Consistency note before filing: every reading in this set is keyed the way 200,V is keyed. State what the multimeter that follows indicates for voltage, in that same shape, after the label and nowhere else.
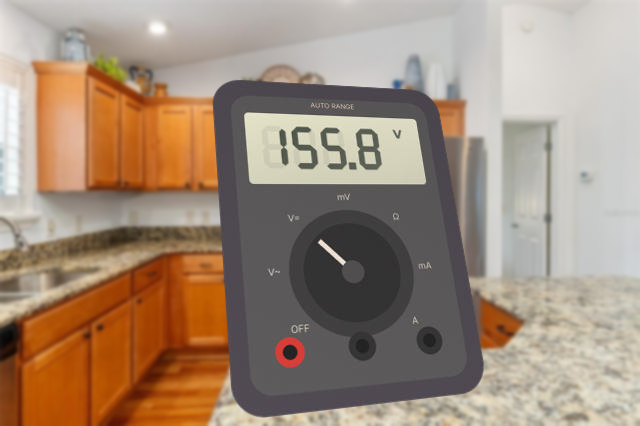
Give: 155.8,V
